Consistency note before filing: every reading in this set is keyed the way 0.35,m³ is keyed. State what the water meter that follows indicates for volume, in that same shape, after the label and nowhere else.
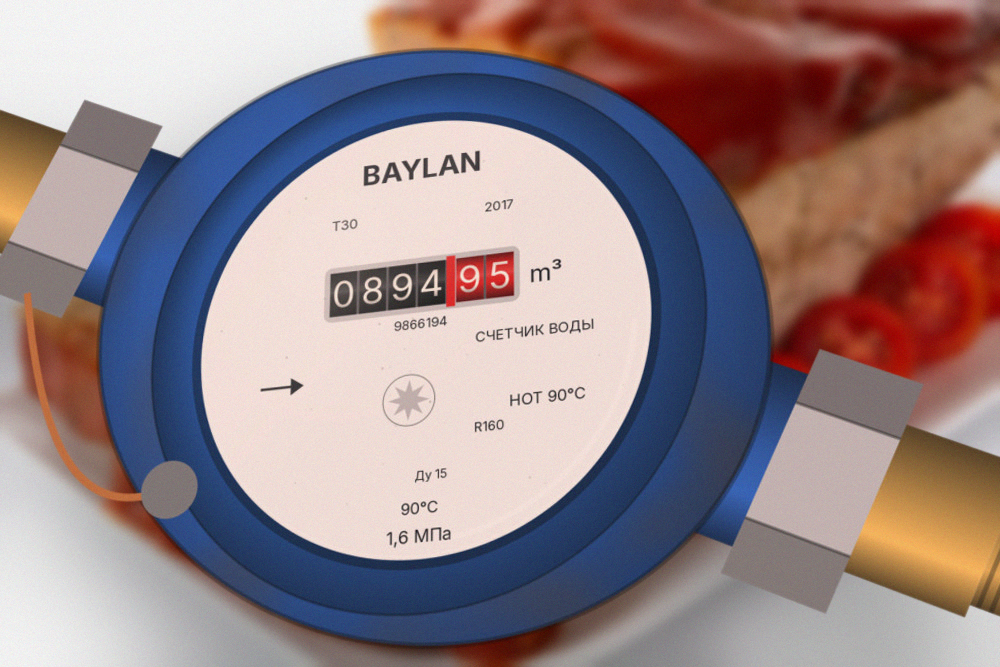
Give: 894.95,m³
